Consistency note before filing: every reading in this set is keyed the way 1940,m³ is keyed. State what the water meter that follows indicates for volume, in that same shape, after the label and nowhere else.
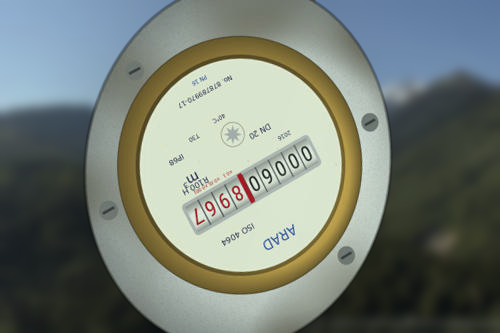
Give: 60.8967,m³
